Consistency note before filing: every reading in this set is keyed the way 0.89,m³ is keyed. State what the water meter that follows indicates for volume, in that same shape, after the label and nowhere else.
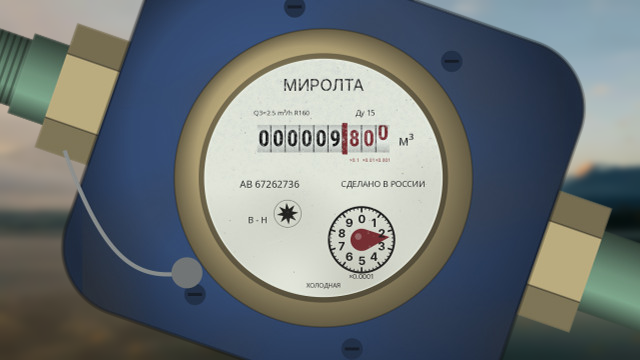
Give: 9.8002,m³
